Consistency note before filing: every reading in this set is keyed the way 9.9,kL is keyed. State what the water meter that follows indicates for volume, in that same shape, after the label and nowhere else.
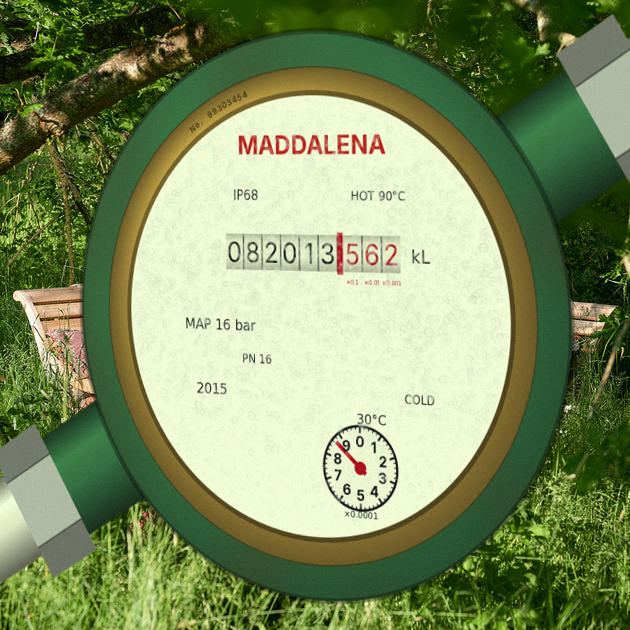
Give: 82013.5628,kL
